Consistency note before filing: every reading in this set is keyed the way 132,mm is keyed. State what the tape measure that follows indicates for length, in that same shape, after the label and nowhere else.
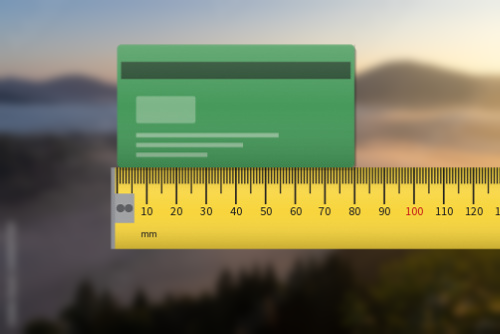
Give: 80,mm
